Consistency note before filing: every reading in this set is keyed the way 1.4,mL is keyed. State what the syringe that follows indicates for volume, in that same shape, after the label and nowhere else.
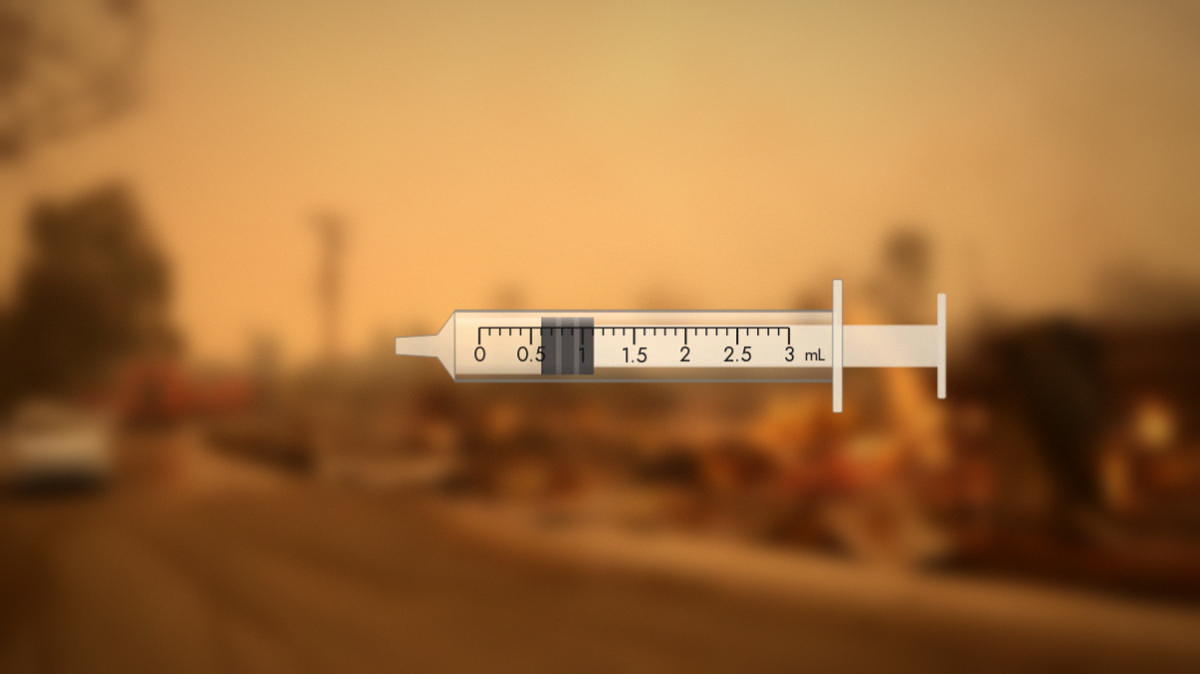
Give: 0.6,mL
